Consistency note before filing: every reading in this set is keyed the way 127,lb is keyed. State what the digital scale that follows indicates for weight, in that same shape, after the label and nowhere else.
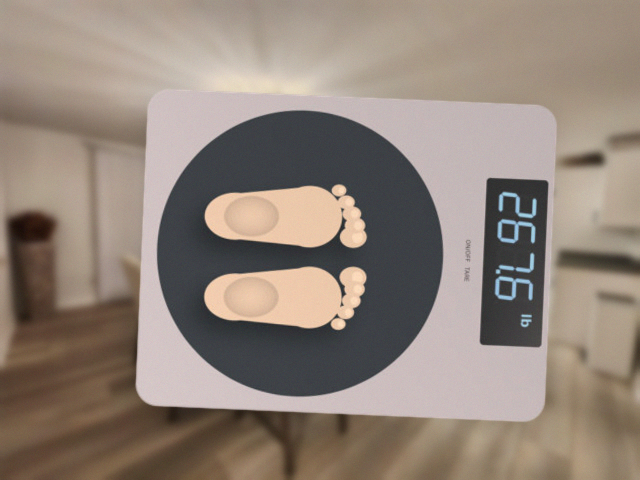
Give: 267.6,lb
